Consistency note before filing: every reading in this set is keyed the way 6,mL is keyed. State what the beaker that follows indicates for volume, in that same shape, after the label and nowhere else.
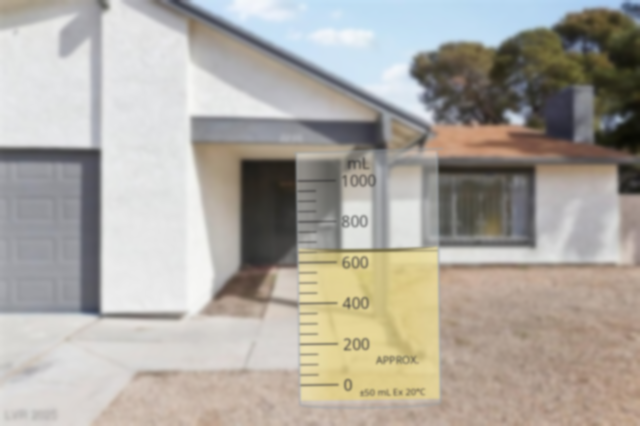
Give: 650,mL
